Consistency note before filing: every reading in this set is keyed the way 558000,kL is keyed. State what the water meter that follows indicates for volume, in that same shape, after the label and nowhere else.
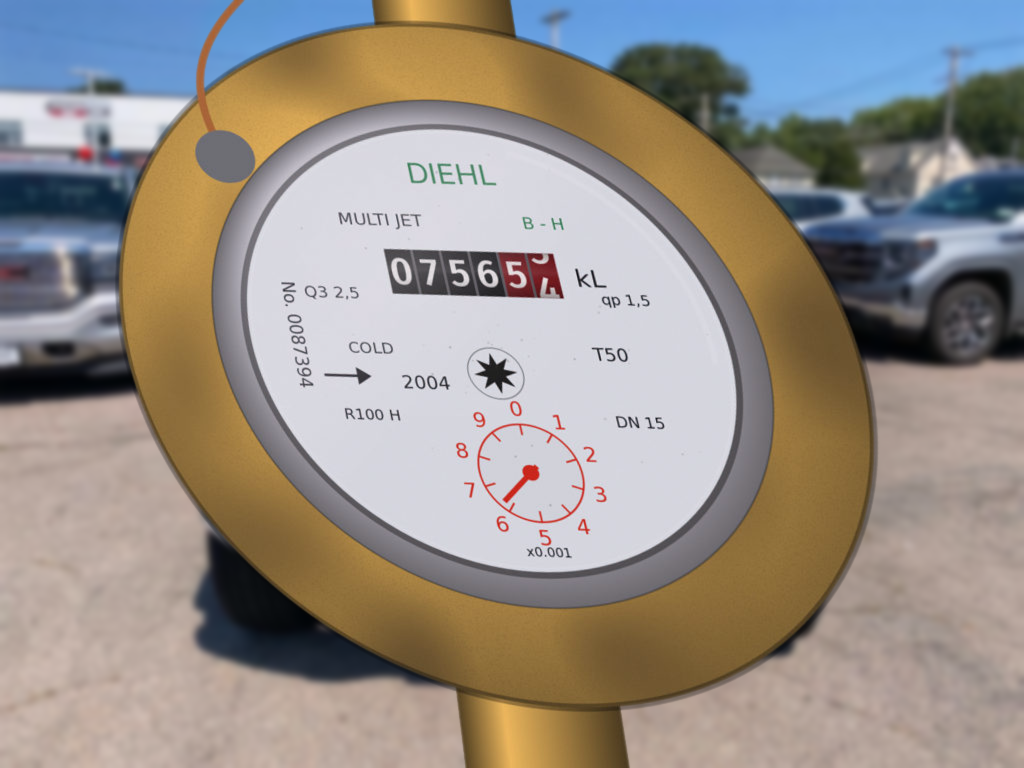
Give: 756.536,kL
